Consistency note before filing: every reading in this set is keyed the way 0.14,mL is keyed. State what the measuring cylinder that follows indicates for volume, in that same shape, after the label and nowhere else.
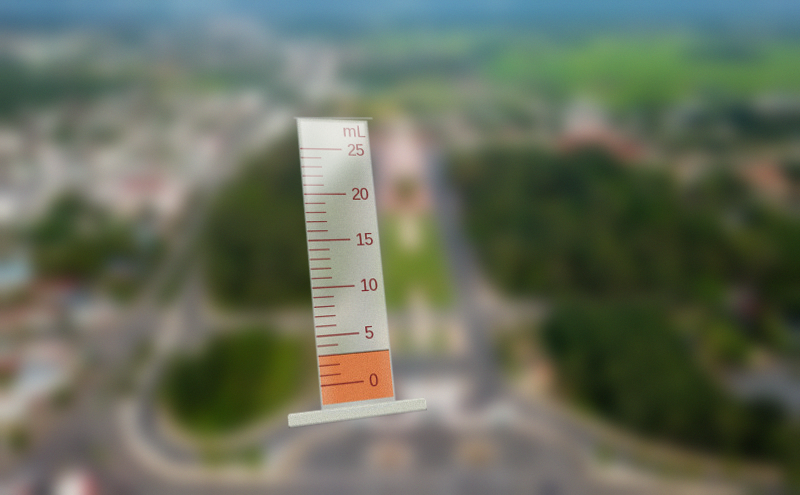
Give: 3,mL
